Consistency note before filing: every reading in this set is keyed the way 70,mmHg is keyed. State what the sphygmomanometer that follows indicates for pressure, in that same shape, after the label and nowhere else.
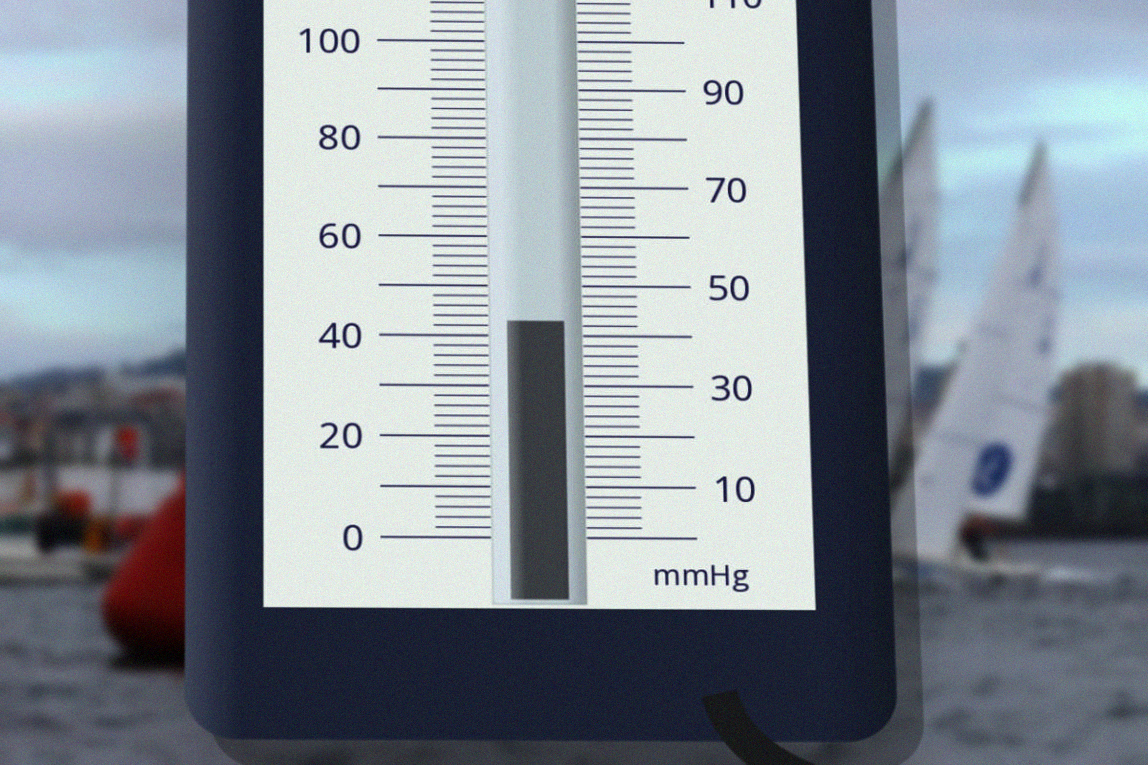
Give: 43,mmHg
